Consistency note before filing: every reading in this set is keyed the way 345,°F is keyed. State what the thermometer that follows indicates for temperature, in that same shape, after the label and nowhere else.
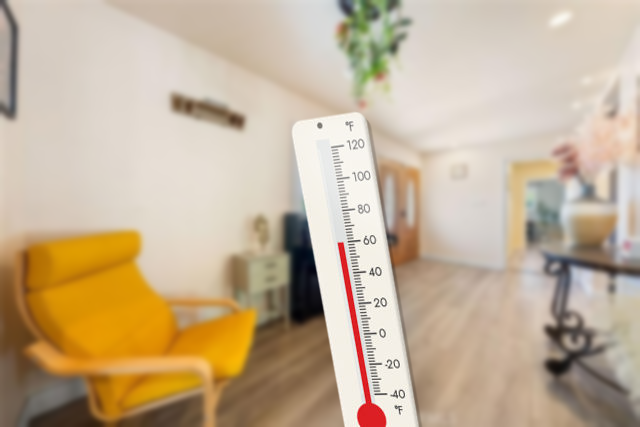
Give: 60,°F
